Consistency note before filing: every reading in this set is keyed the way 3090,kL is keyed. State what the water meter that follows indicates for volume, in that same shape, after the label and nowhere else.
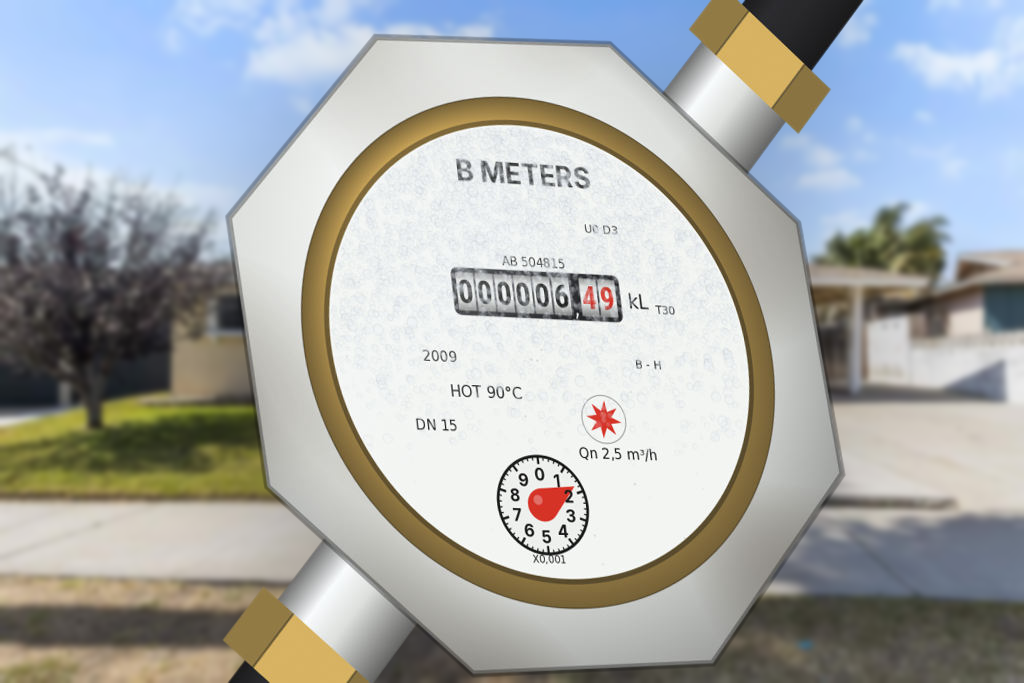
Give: 6.491,kL
